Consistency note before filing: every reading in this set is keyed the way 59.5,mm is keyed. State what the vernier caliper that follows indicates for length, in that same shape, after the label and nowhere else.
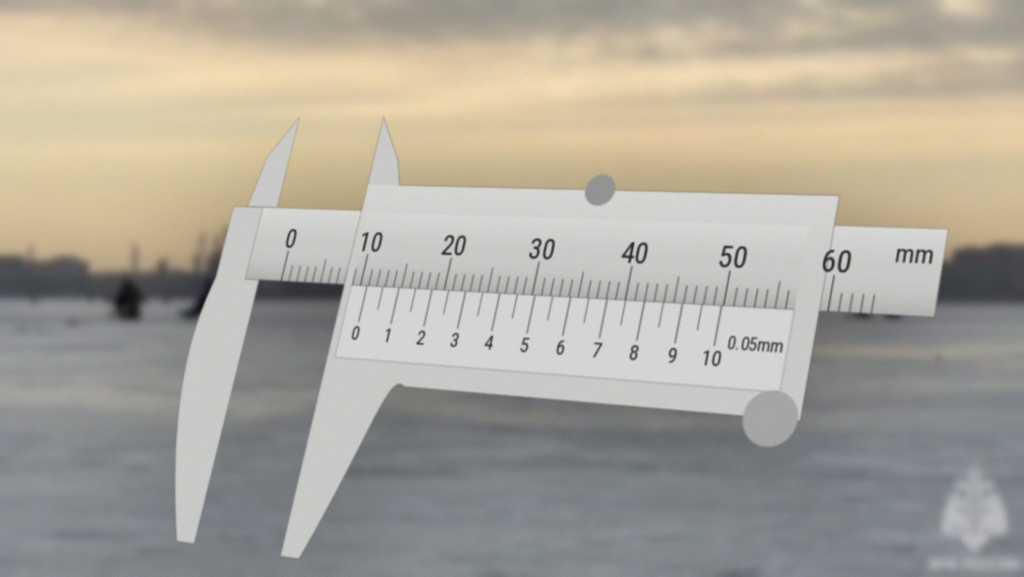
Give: 10.8,mm
